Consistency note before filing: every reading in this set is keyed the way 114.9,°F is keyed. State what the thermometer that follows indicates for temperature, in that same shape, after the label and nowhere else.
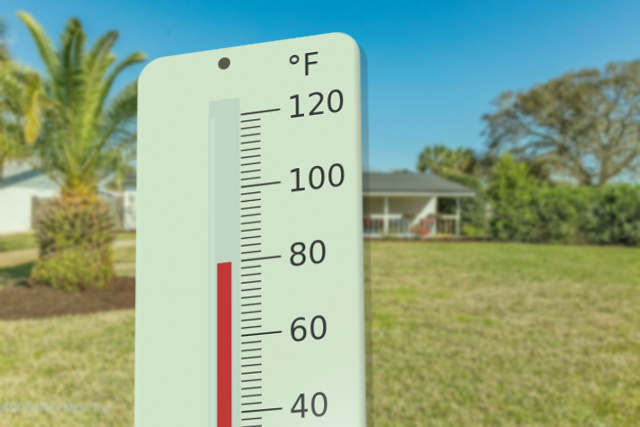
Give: 80,°F
